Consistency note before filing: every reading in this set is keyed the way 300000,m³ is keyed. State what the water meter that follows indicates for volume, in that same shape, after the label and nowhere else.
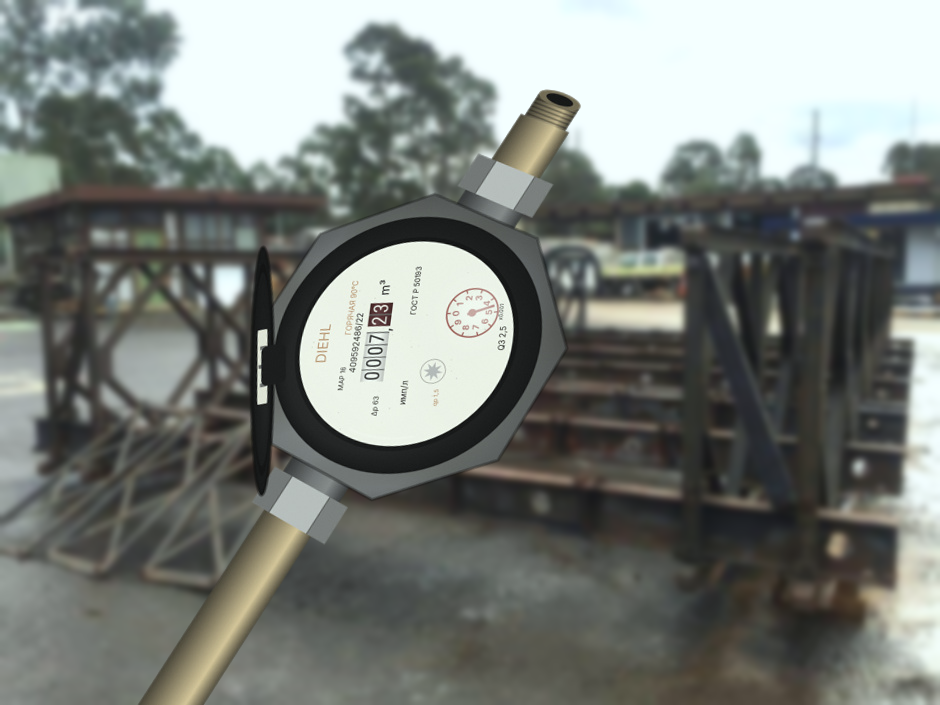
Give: 7.234,m³
